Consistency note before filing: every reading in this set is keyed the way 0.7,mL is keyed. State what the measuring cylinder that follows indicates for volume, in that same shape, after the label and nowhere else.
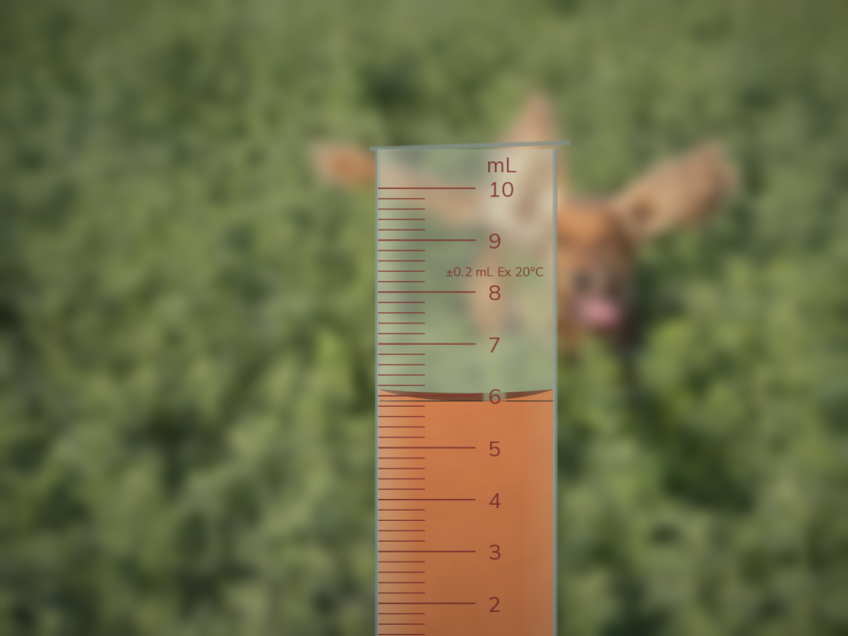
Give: 5.9,mL
